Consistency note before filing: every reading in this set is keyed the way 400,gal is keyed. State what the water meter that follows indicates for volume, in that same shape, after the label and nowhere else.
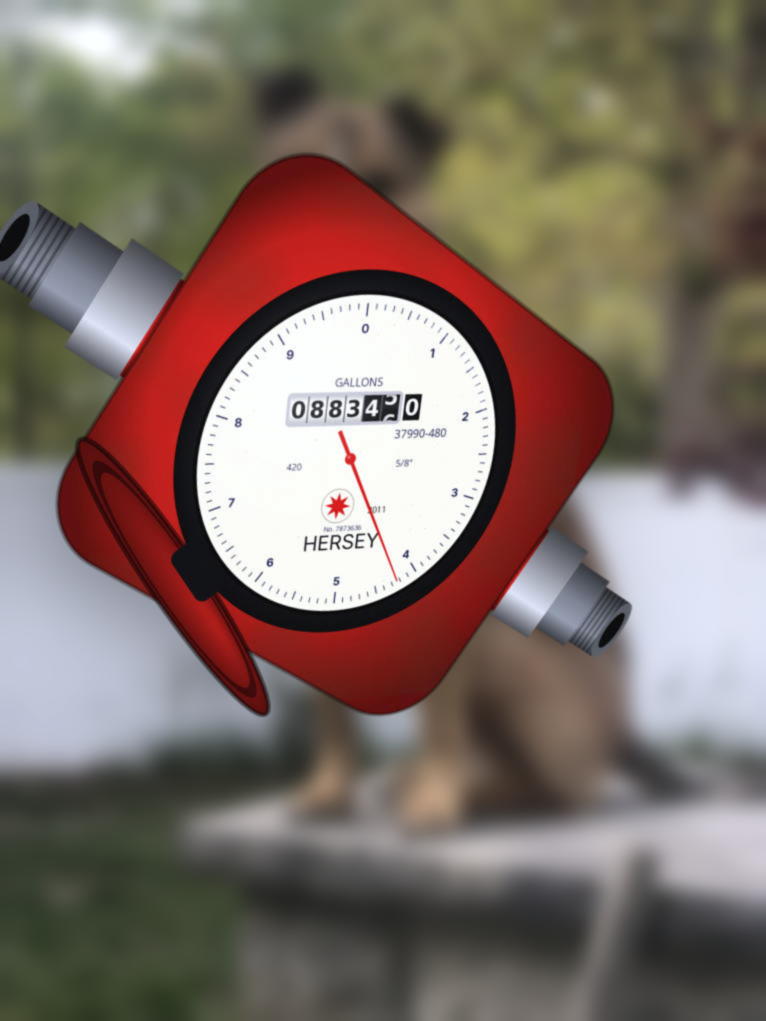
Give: 883454.2,gal
